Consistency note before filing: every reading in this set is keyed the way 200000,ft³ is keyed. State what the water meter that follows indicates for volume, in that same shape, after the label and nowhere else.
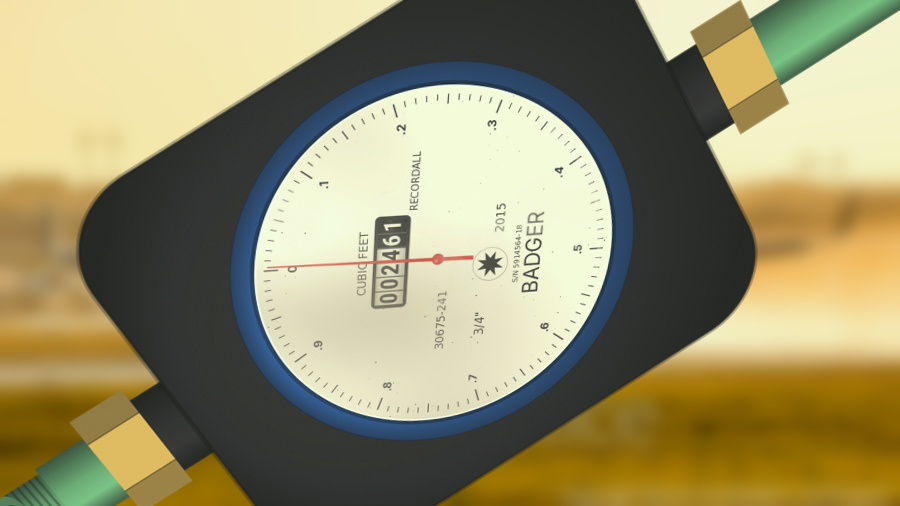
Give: 2461.00,ft³
